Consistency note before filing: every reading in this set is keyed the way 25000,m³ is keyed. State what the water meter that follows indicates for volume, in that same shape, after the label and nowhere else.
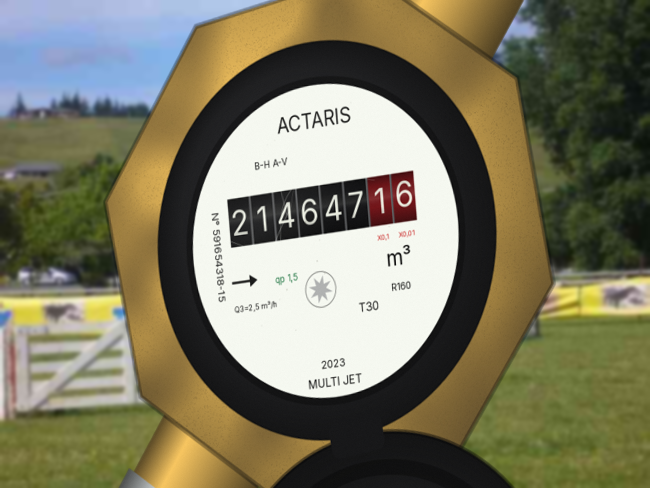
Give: 214647.16,m³
